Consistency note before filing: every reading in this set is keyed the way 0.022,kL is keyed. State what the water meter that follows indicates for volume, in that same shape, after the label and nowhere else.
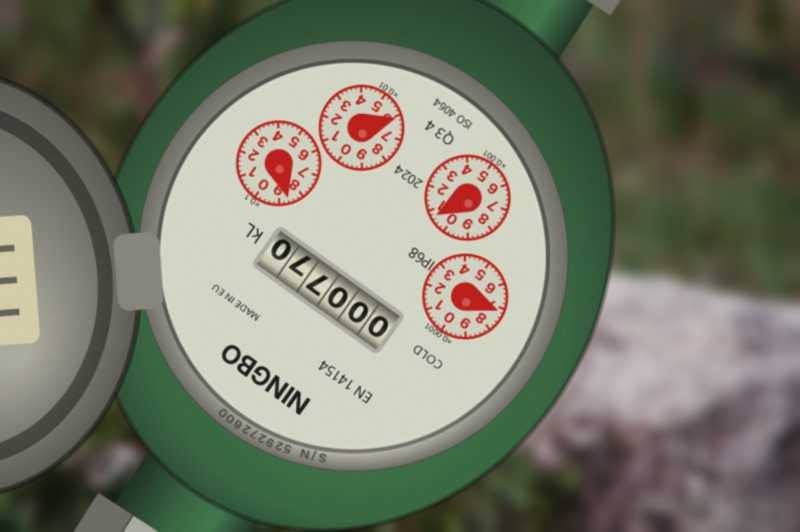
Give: 769.8607,kL
